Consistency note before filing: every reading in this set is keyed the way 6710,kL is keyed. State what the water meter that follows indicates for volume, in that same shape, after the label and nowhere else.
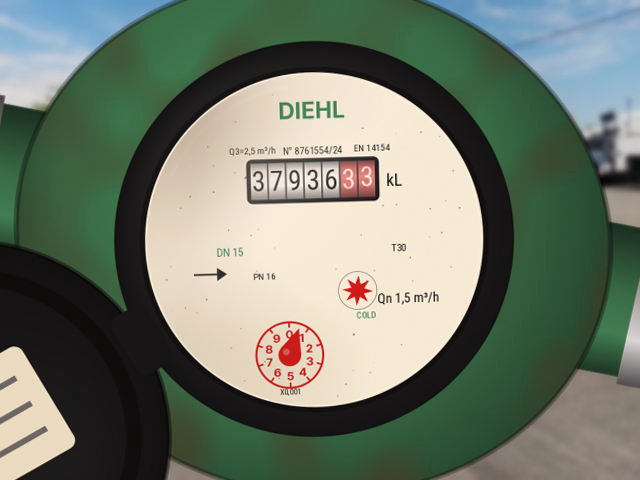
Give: 37936.330,kL
